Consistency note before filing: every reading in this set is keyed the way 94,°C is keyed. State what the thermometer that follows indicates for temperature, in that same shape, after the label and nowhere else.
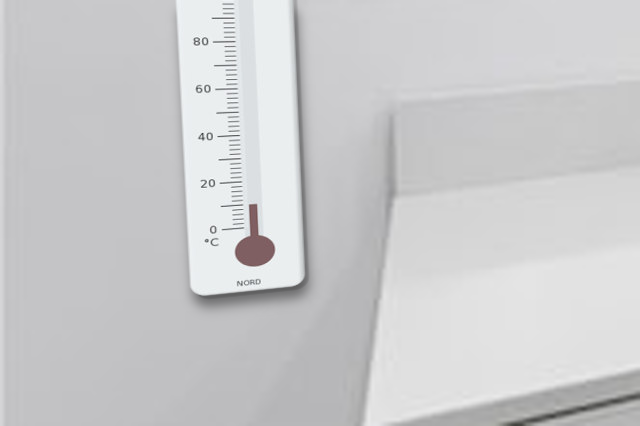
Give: 10,°C
